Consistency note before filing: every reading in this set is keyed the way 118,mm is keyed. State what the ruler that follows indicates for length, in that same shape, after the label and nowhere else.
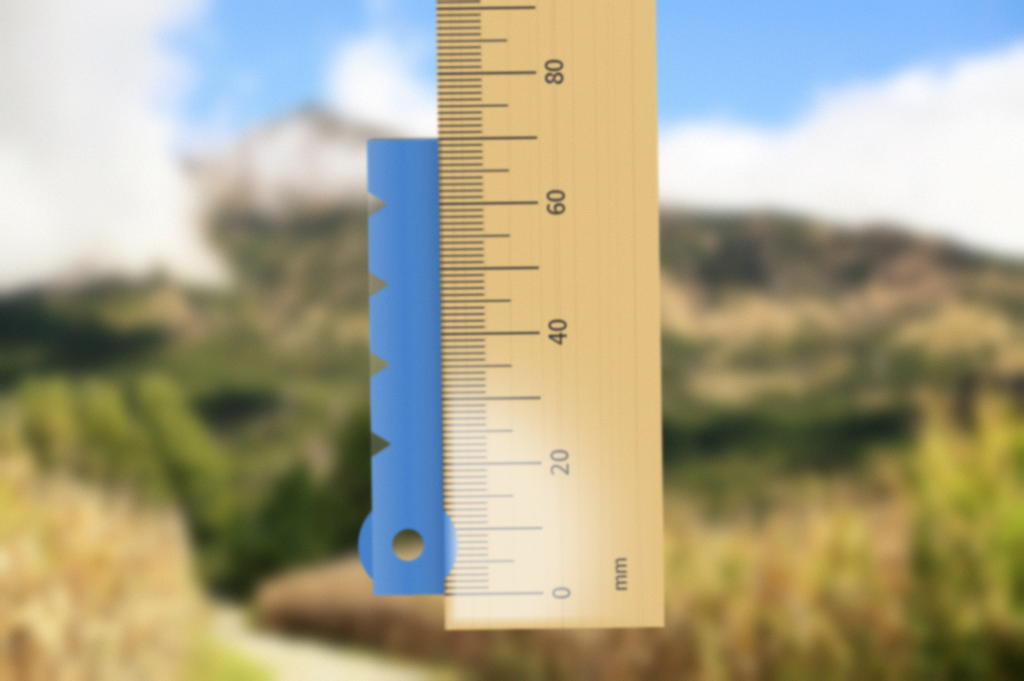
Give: 70,mm
